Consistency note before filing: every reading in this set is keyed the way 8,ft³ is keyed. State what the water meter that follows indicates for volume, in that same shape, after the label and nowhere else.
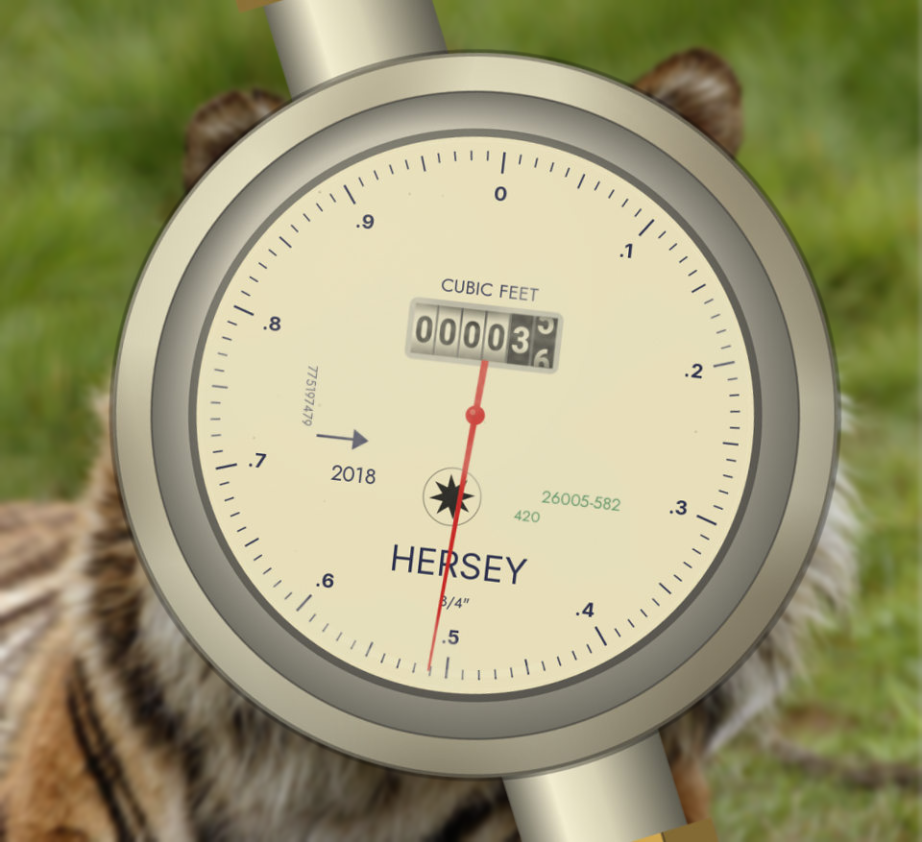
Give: 35.51,ft³
